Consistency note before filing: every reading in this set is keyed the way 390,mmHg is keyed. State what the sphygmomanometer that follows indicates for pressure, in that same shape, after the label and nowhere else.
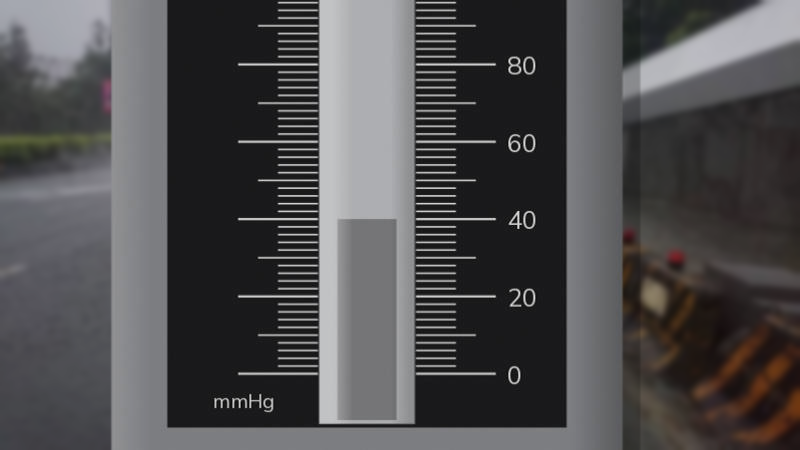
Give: 40,mmHg
